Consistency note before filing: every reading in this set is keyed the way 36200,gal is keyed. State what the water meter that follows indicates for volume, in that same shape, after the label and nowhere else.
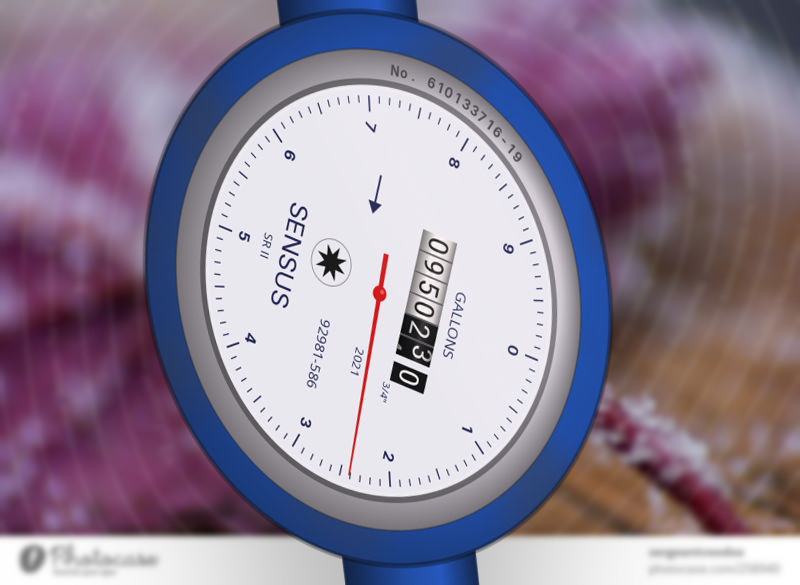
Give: 950232.4,gal
